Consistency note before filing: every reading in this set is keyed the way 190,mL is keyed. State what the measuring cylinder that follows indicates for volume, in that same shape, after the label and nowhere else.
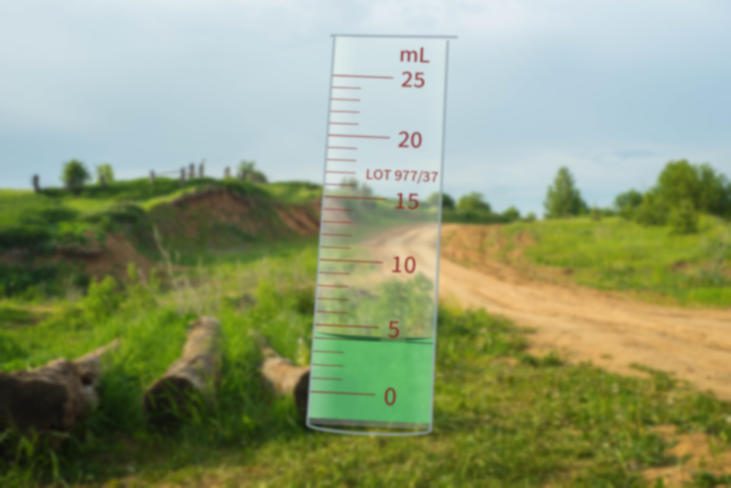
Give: 4,mL
